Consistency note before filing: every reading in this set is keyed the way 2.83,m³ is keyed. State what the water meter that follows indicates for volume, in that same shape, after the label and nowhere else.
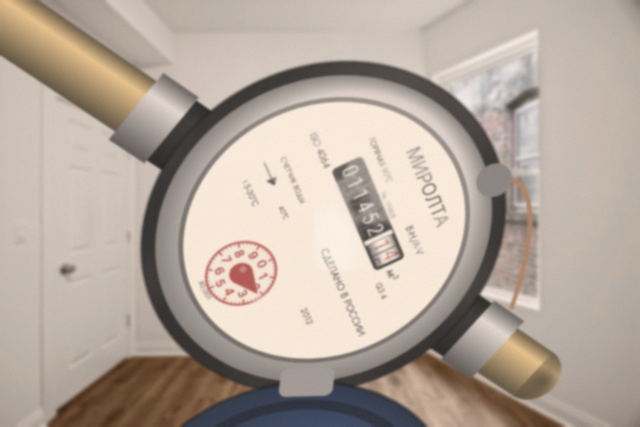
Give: 11452.142,m³
